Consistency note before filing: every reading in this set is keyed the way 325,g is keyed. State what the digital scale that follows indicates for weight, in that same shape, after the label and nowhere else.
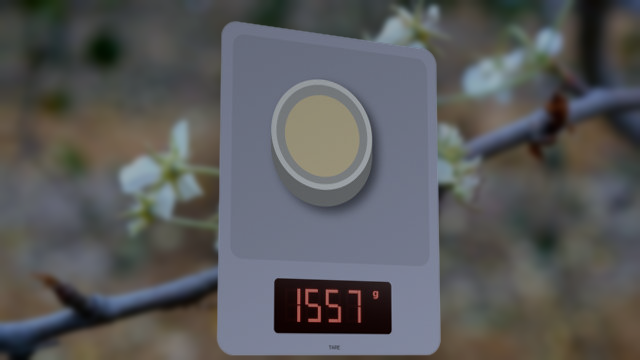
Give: 1557,g
